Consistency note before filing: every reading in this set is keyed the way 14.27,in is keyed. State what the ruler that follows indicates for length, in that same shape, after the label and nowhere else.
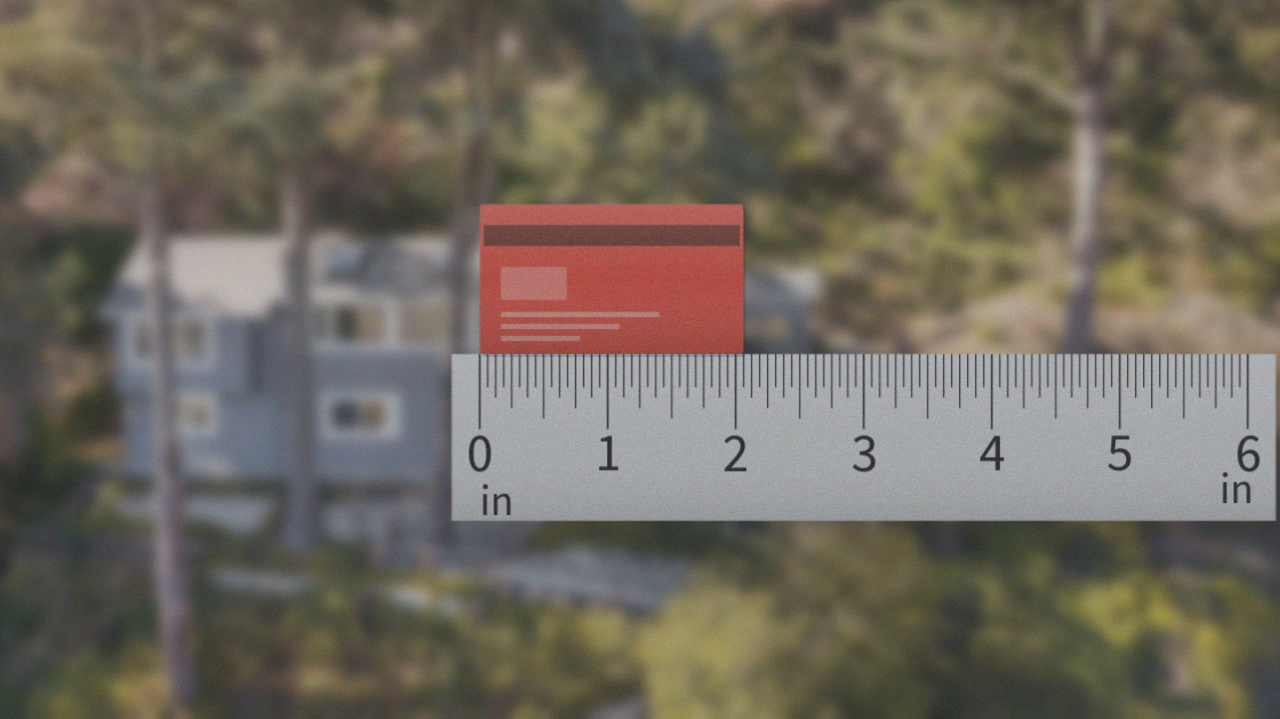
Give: 2.0625,in
